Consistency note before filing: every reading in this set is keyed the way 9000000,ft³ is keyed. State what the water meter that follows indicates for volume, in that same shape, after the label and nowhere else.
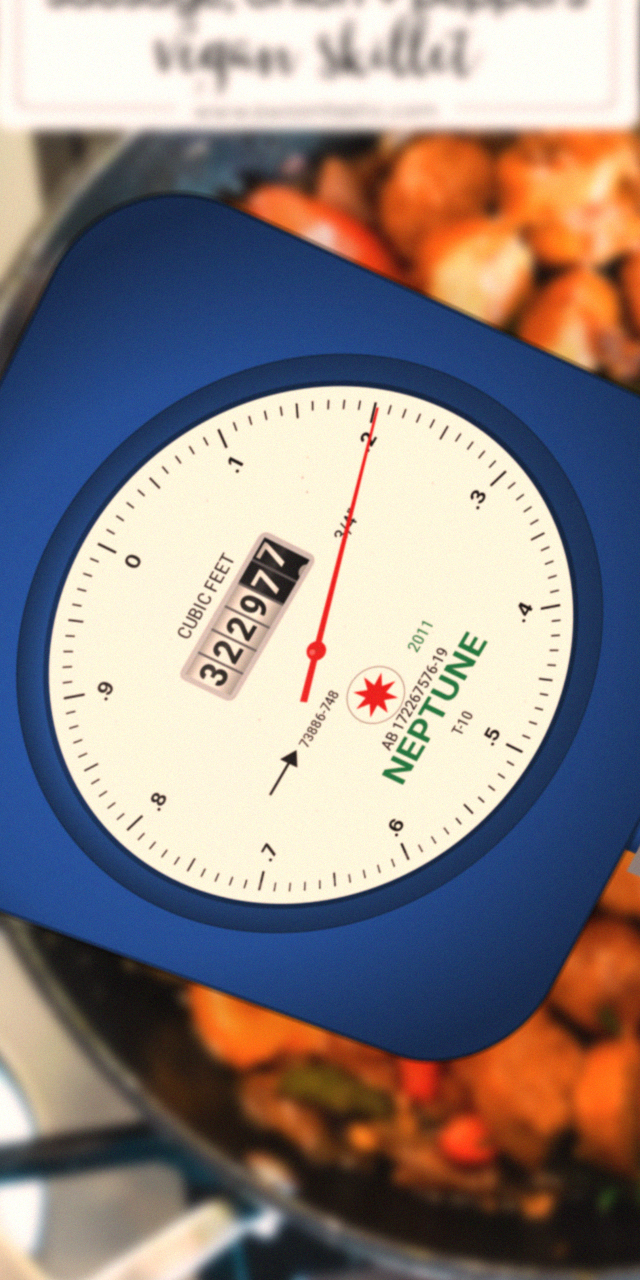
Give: 322977.20,ft³
